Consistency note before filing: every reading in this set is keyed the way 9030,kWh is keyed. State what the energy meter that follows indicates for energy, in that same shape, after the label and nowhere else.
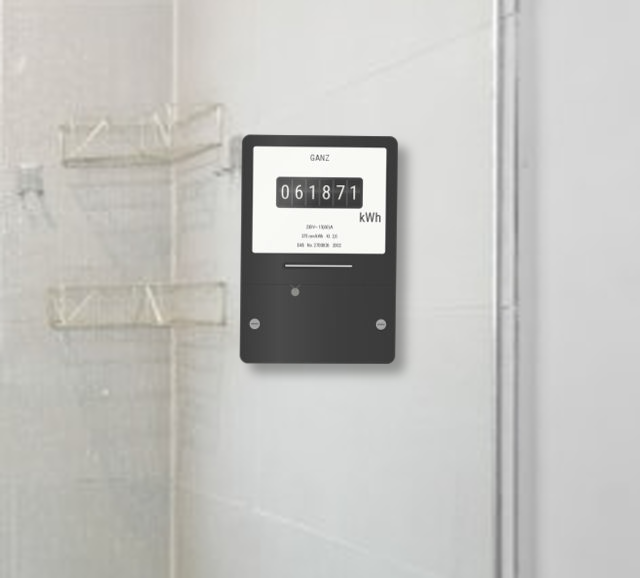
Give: 61871,kWh
